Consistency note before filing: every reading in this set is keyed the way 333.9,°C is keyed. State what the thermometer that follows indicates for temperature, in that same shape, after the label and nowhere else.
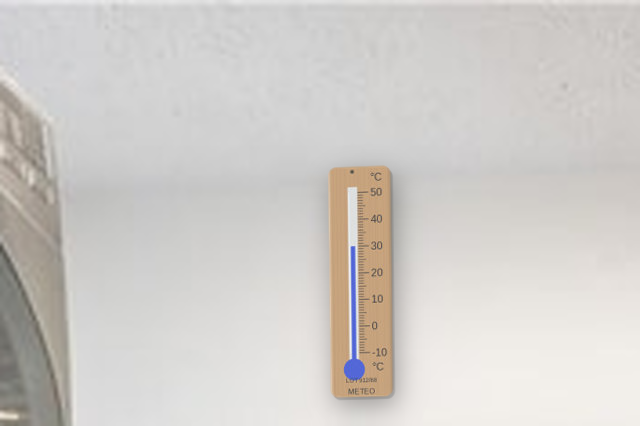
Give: 30,°C
